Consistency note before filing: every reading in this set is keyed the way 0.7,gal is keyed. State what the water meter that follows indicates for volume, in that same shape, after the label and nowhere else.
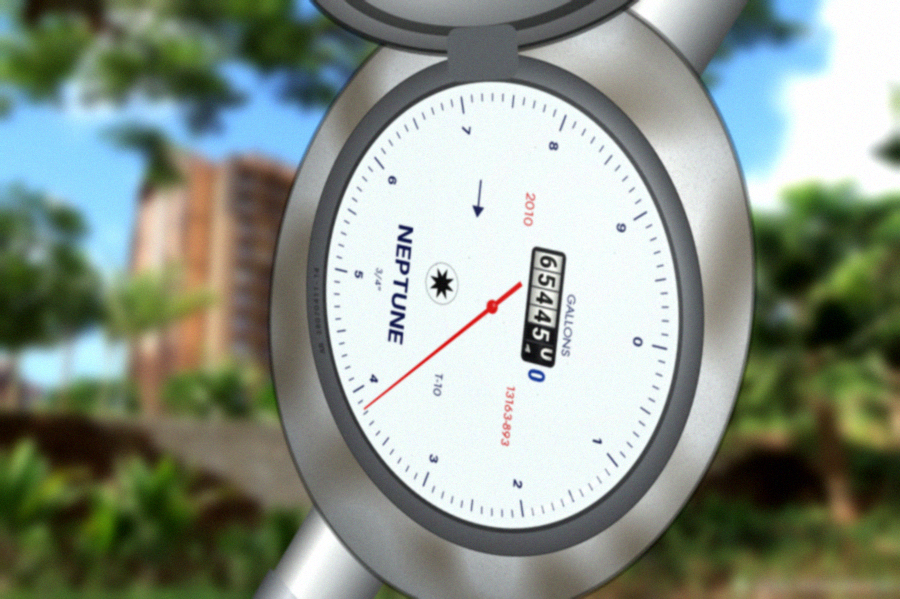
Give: 6544503.8,gal
